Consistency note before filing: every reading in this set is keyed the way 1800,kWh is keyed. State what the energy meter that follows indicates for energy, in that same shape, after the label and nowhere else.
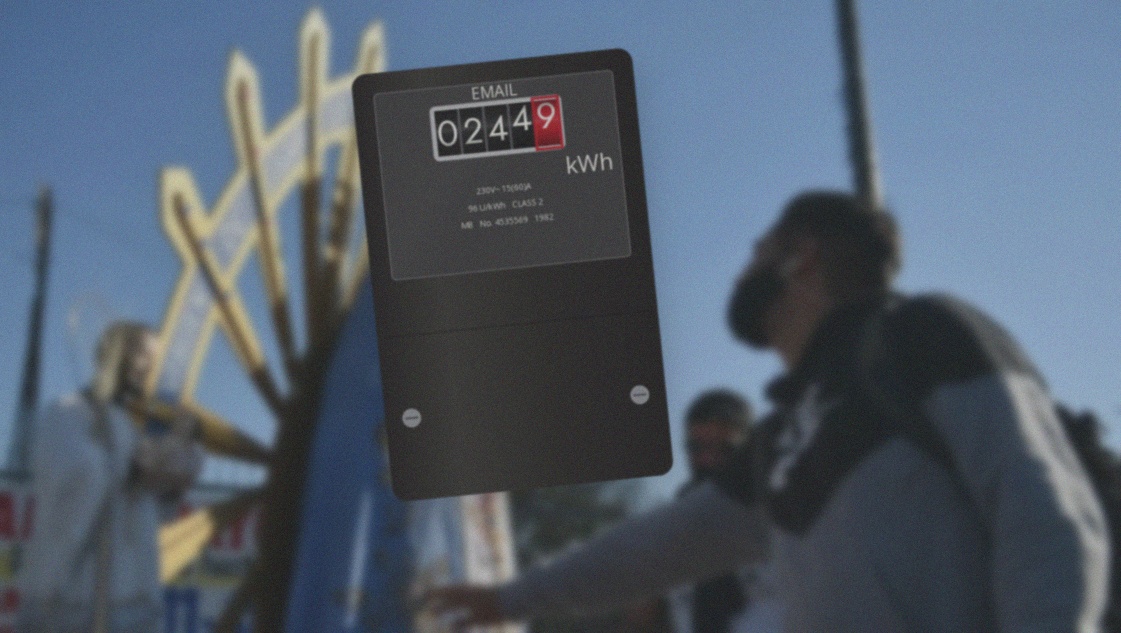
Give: 244.9,kWh
